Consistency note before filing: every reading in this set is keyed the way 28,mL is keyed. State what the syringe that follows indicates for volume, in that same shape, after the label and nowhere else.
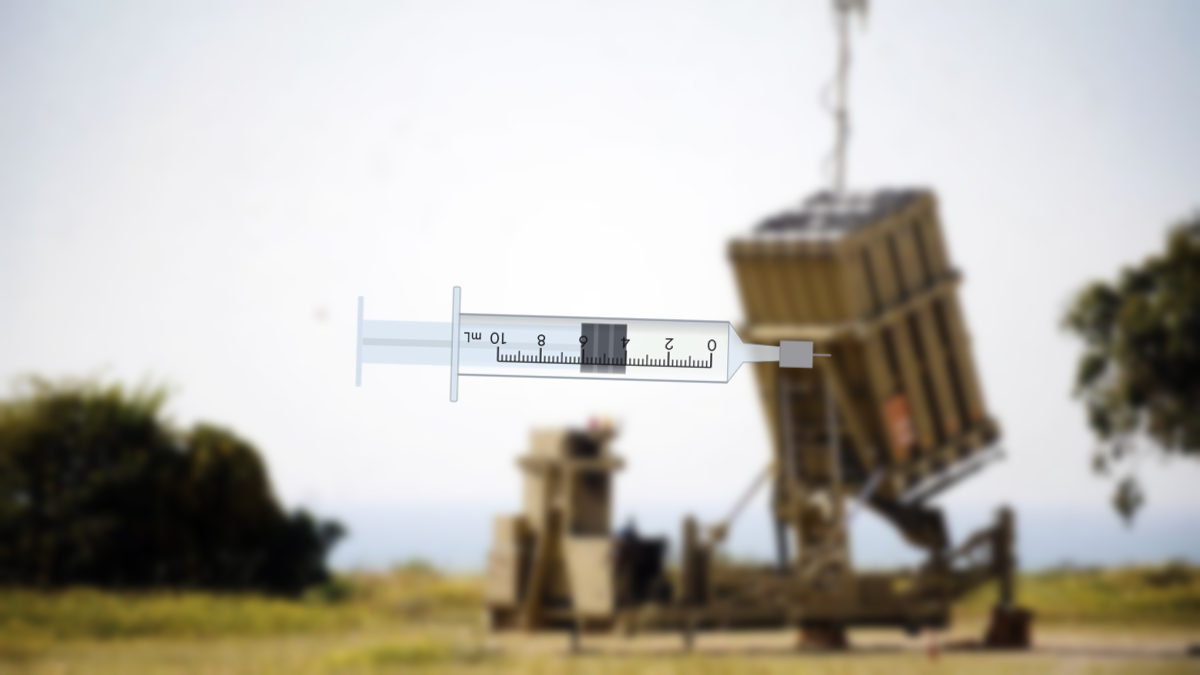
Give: 4,mL
